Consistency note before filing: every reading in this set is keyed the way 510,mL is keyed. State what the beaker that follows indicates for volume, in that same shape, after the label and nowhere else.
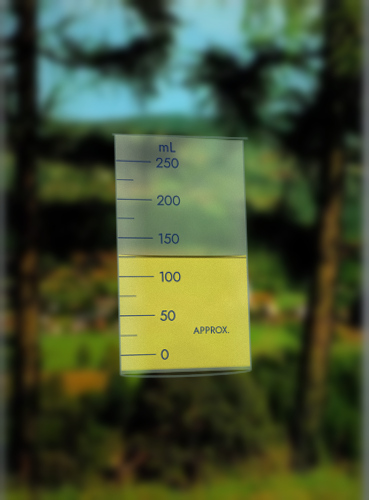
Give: 125,mL
